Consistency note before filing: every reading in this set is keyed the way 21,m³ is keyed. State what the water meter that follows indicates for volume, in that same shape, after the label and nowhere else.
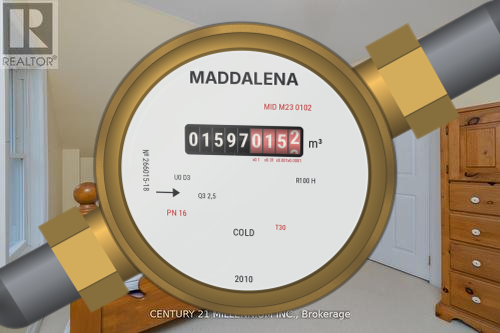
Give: 1597.0152,m³
